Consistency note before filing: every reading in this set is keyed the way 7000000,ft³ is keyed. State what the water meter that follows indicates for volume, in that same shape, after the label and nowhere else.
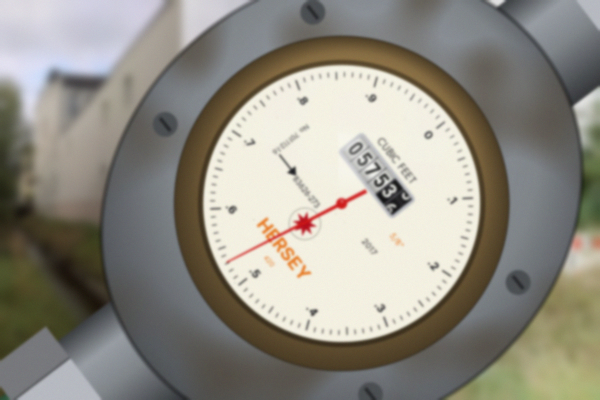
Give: 57535.53,ft³
